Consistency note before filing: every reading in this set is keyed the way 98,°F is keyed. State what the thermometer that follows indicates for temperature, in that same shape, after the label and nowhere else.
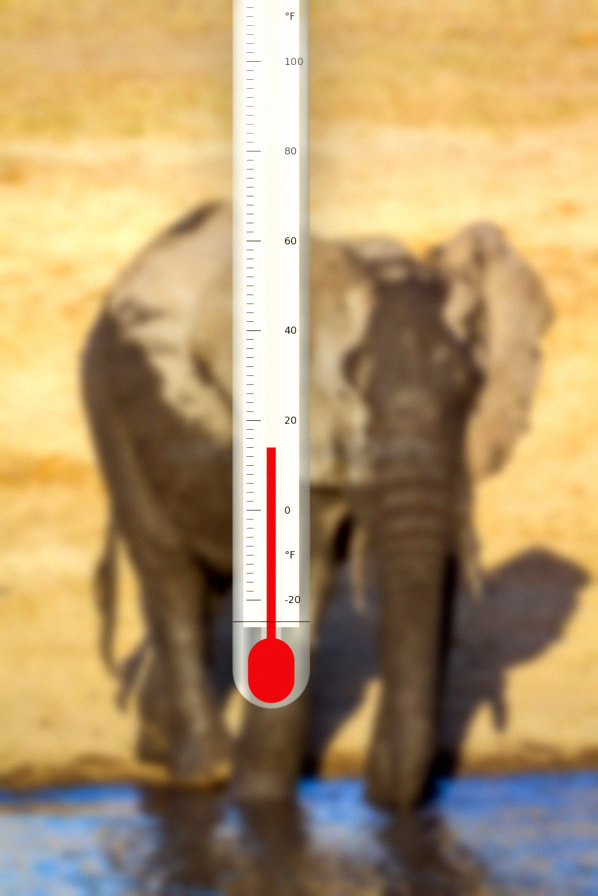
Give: 14,°F
